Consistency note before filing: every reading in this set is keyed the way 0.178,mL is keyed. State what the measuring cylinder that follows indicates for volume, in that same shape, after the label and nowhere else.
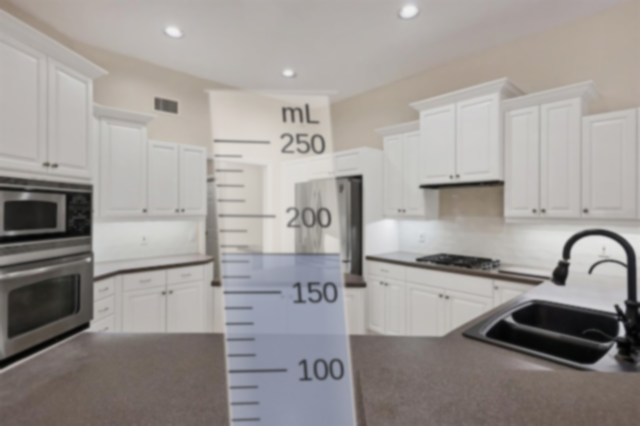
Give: 175,mL
